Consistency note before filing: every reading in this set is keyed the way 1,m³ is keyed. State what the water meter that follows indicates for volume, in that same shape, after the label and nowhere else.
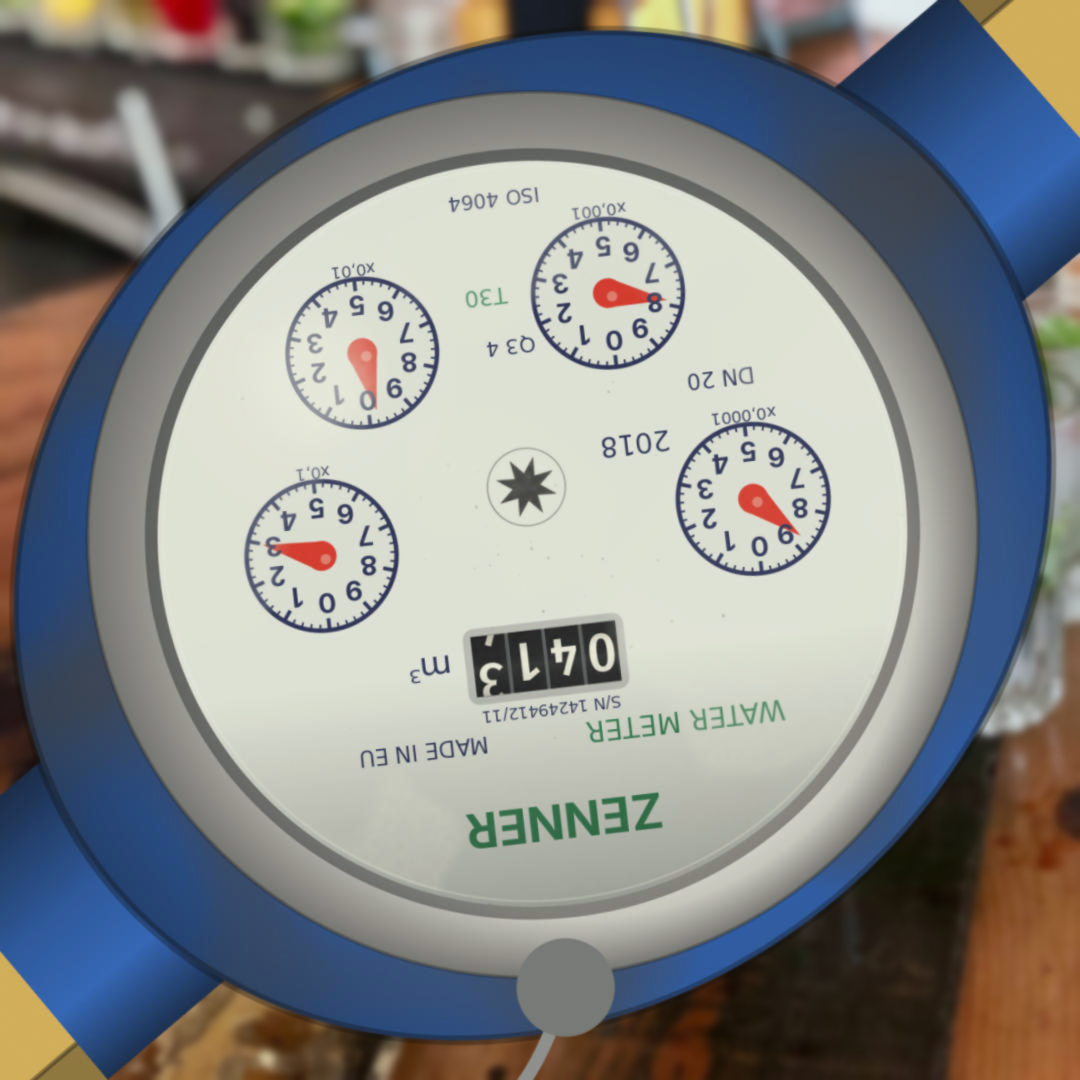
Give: 413.2978,m³
